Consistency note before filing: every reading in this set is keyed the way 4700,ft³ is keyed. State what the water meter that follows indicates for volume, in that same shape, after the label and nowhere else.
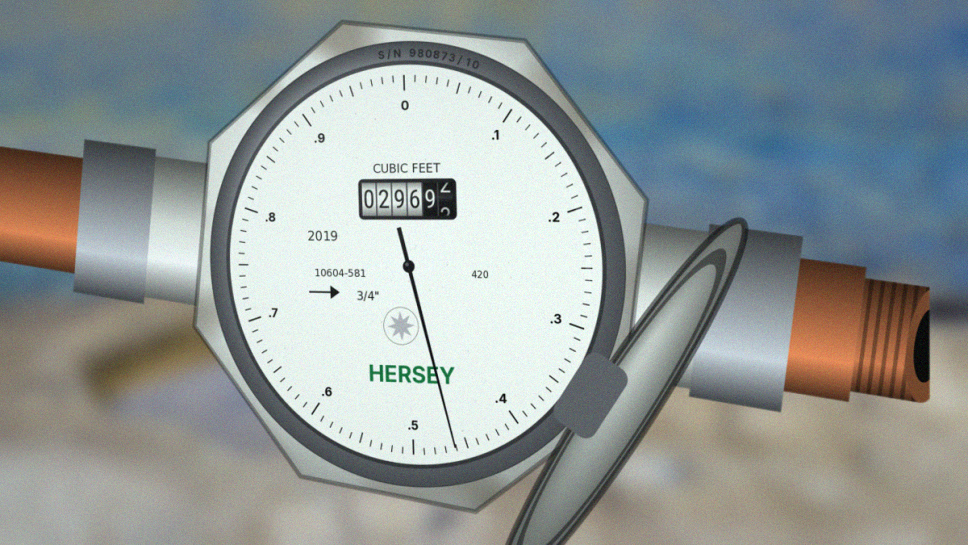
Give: 29692.46,ft³
